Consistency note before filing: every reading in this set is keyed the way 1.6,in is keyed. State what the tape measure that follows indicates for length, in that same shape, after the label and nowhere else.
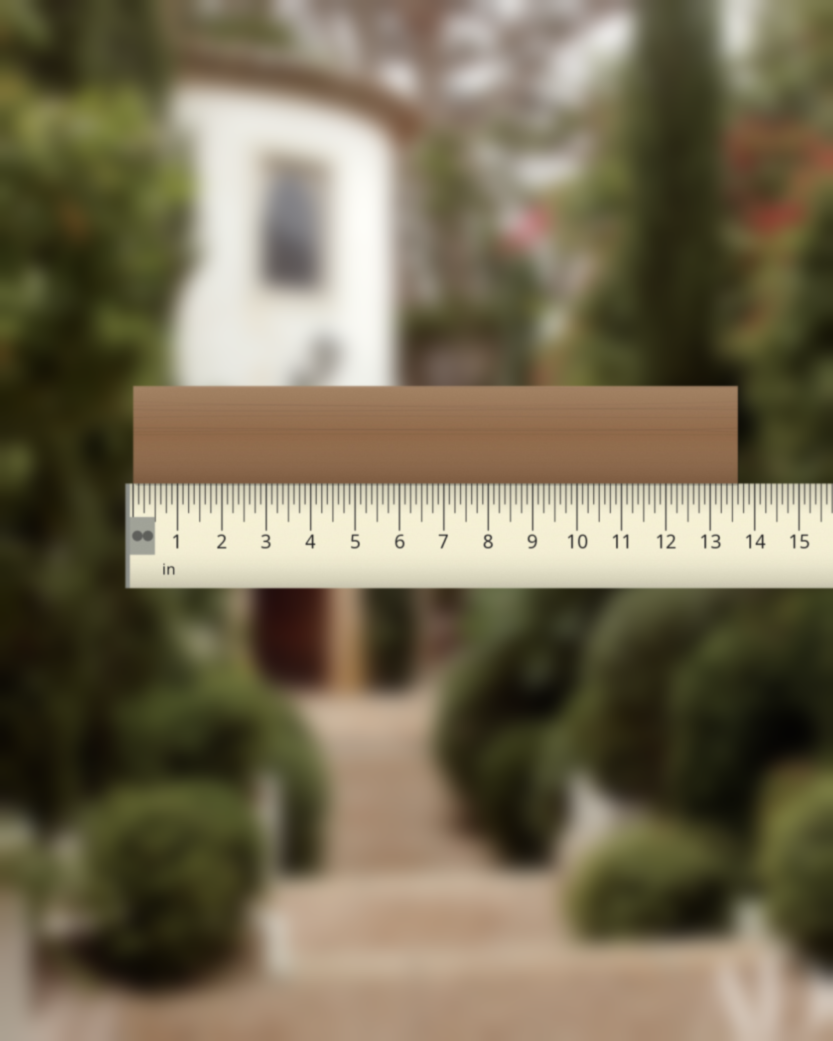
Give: 13.625,in
